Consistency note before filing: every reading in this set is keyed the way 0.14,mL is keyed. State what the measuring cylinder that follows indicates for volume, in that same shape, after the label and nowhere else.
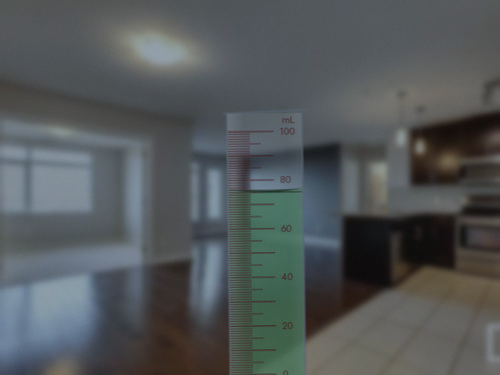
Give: 75,mL
